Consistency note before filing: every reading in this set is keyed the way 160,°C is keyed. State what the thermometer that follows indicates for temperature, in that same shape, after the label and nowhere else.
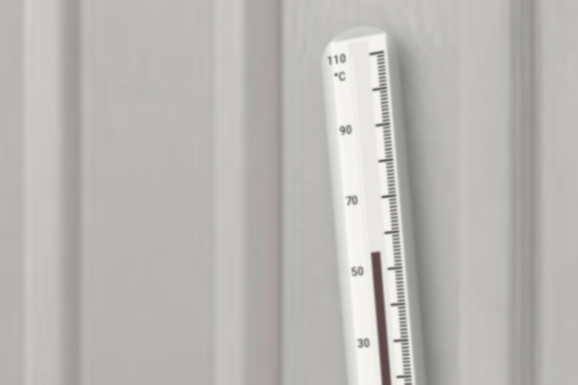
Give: 55,°C
